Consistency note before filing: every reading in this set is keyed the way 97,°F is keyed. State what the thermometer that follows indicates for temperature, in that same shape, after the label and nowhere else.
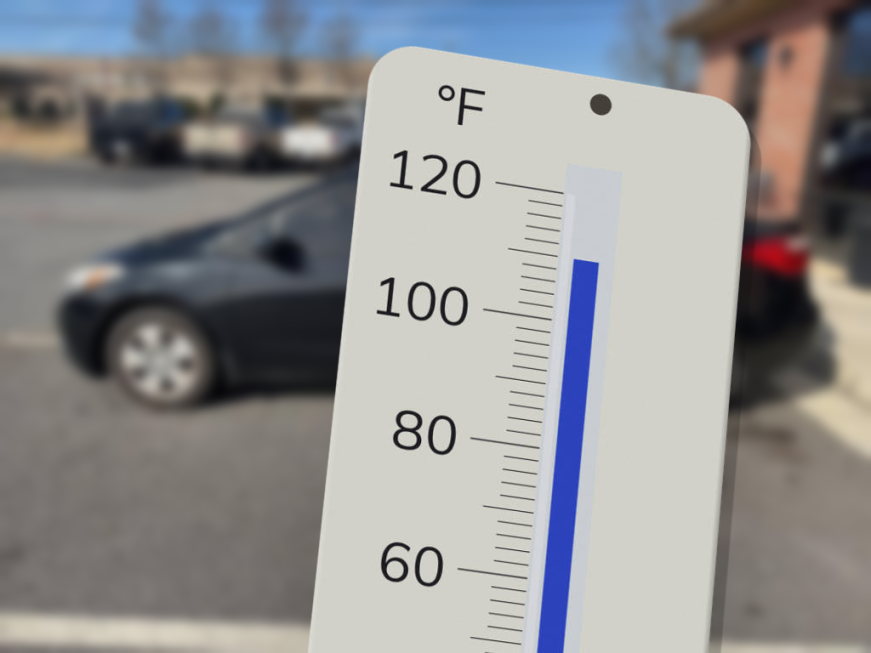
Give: 110,°F
